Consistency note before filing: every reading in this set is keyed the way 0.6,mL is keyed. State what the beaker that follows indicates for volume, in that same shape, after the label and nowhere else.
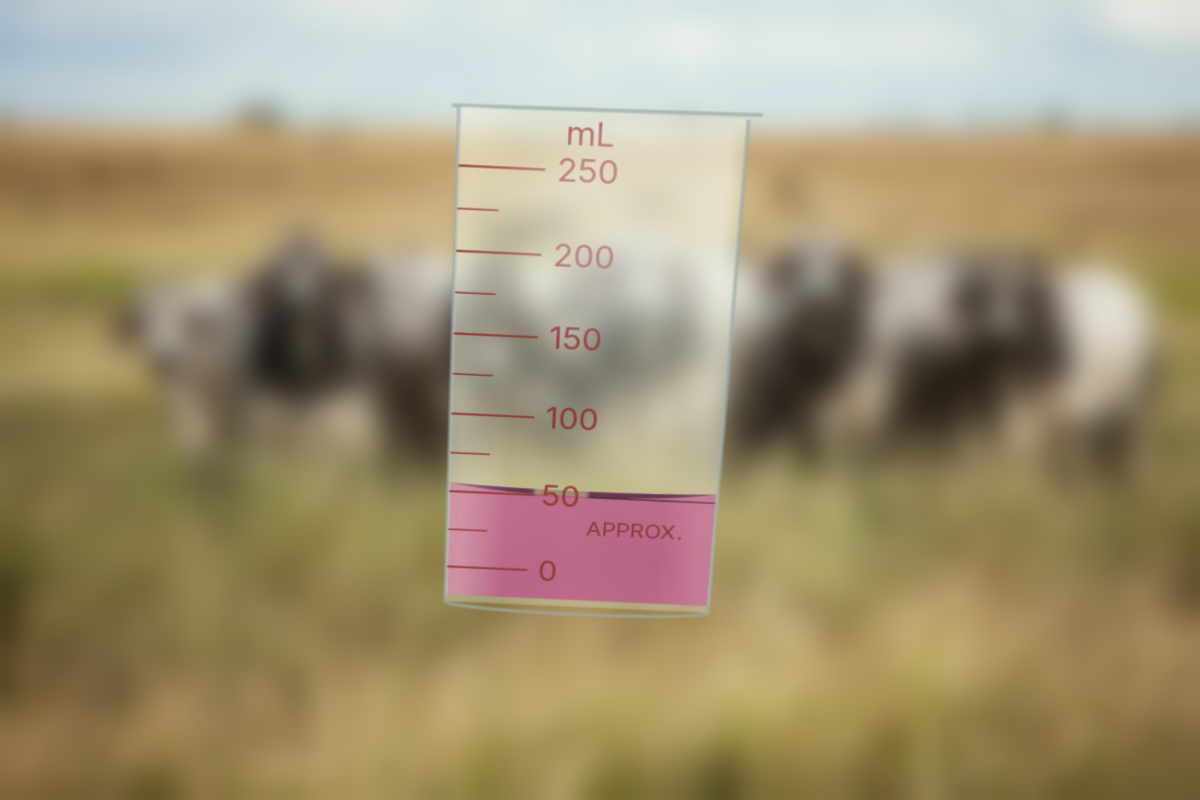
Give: 50,mL
